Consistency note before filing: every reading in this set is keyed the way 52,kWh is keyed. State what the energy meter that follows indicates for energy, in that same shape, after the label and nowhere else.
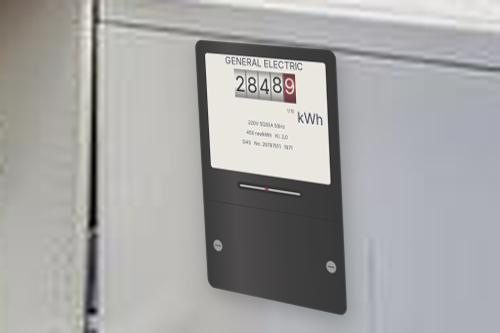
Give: 2848.9,kWh
